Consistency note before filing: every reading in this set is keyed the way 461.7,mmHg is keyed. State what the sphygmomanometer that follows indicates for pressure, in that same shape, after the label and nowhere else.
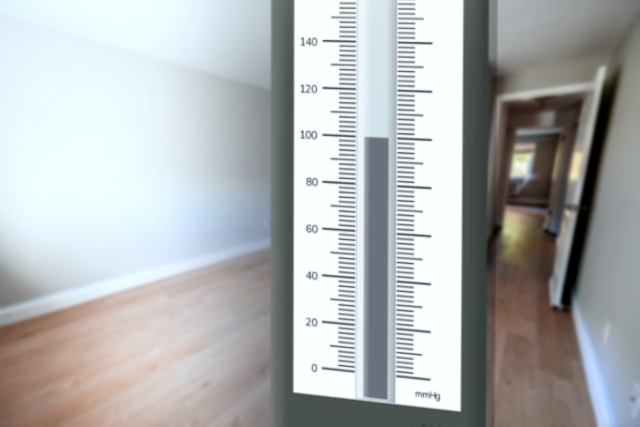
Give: 100,mmHg
